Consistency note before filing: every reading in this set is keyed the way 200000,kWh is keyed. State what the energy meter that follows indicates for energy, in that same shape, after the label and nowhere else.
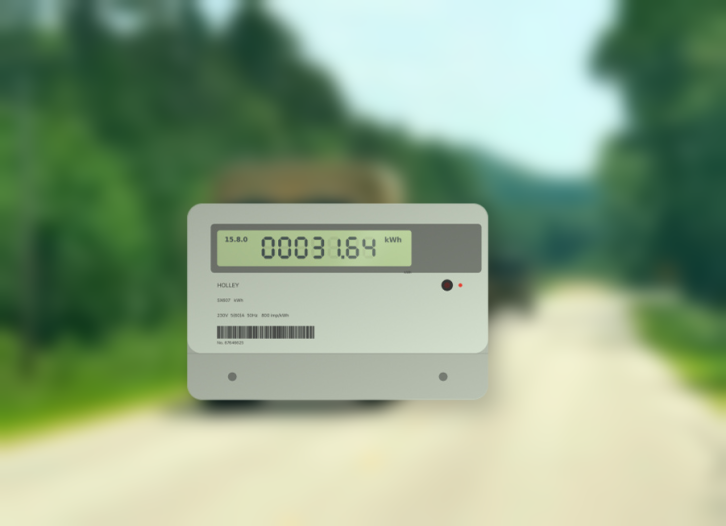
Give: 31.64,kWh
